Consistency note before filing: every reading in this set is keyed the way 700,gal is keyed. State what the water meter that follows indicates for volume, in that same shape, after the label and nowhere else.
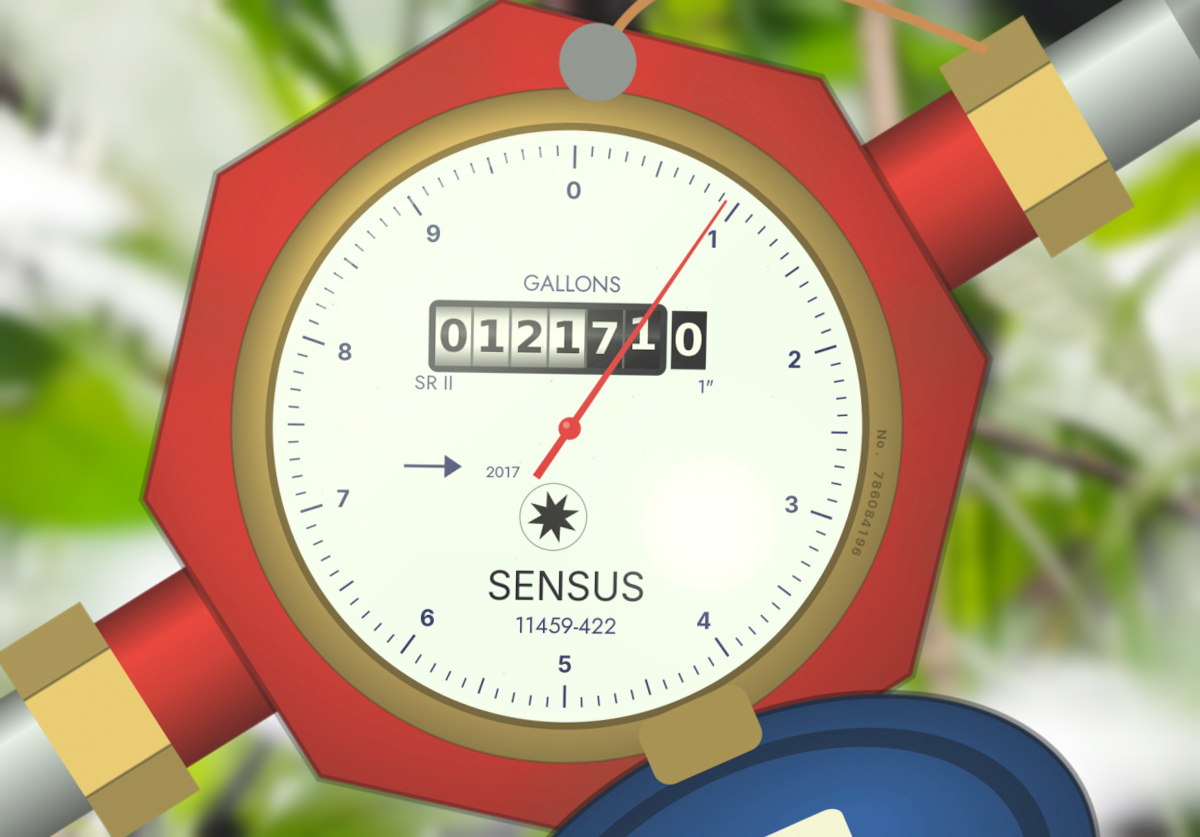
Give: 121710.9,gal
